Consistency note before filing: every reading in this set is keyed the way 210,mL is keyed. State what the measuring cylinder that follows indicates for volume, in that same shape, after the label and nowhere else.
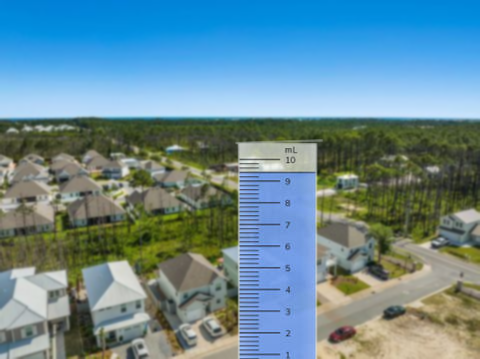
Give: 9.4,mL
